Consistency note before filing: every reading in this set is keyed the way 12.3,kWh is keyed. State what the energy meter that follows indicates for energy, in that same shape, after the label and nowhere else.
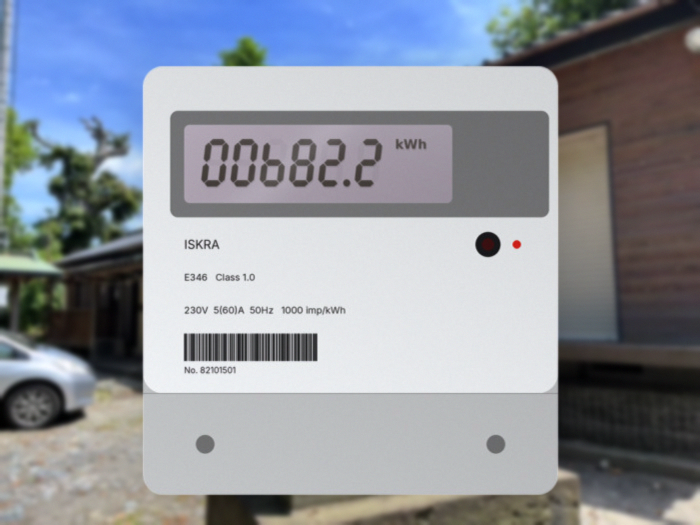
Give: 682.2,kWh
